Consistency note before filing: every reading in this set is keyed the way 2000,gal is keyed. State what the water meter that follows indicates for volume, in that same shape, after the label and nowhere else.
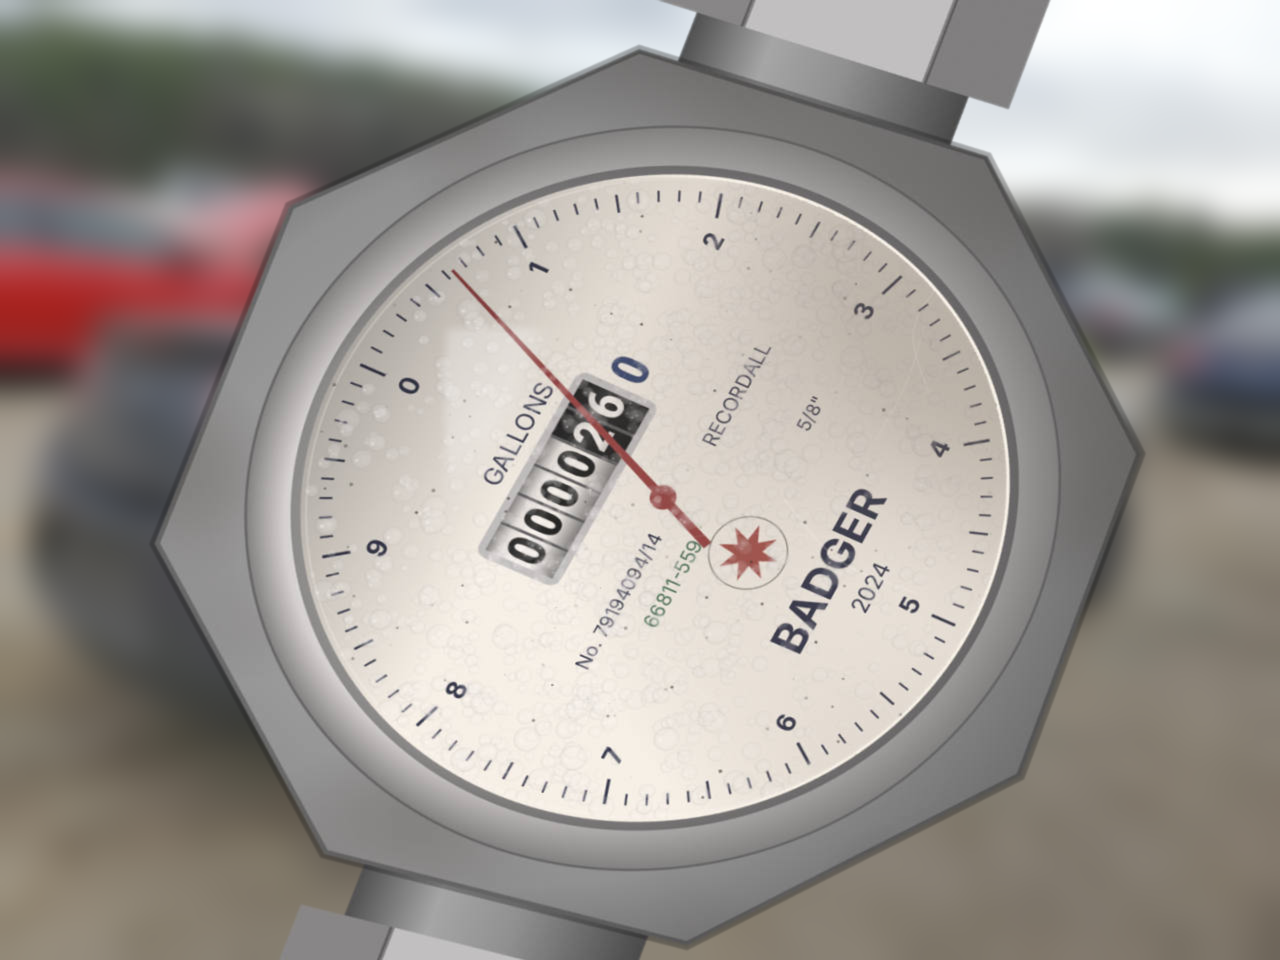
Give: 260.6,gal
